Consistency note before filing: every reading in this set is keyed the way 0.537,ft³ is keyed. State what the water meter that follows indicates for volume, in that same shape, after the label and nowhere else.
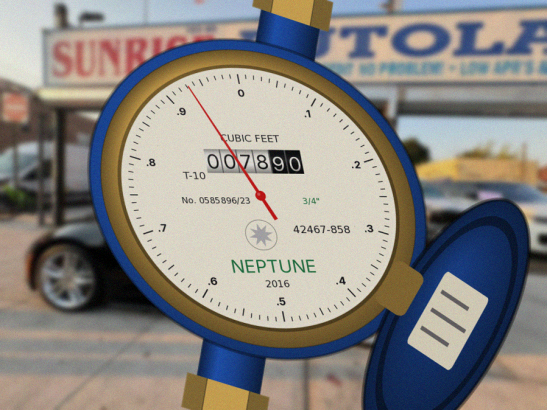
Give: 7889.93,ft³
